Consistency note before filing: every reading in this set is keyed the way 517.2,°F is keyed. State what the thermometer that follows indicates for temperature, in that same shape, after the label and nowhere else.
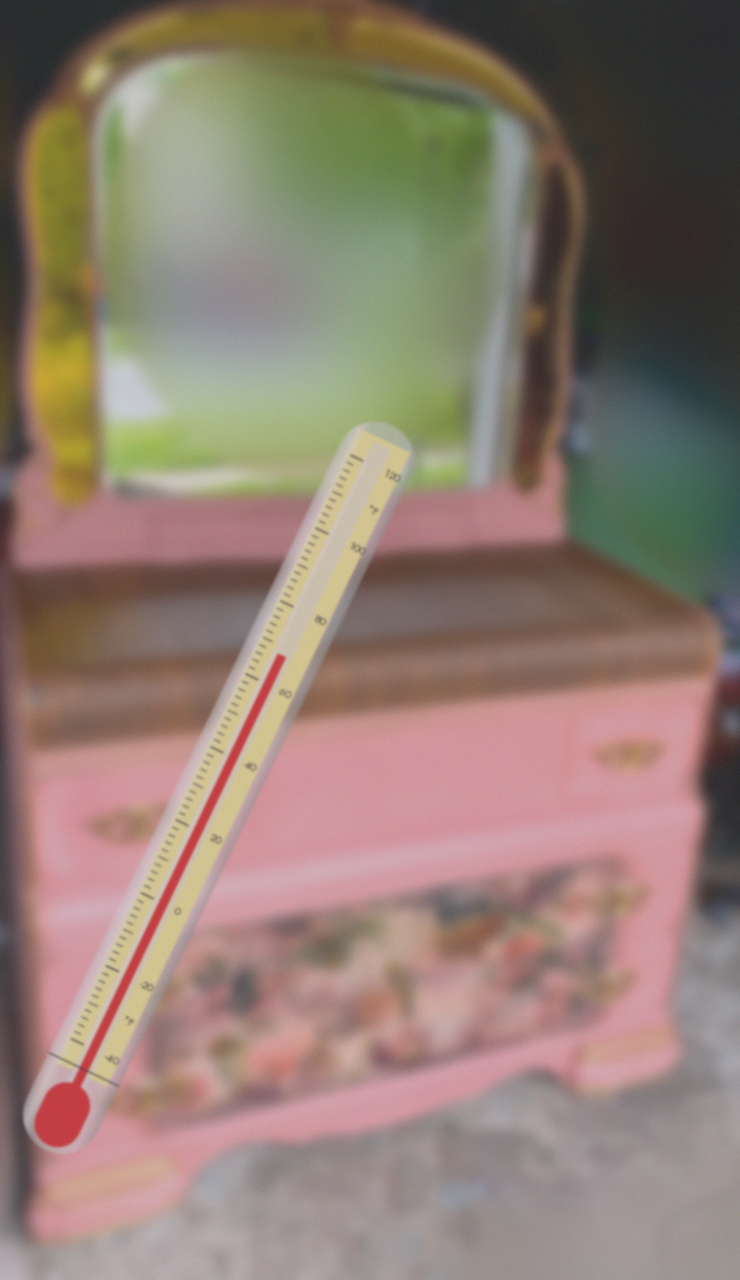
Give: 68,°F
